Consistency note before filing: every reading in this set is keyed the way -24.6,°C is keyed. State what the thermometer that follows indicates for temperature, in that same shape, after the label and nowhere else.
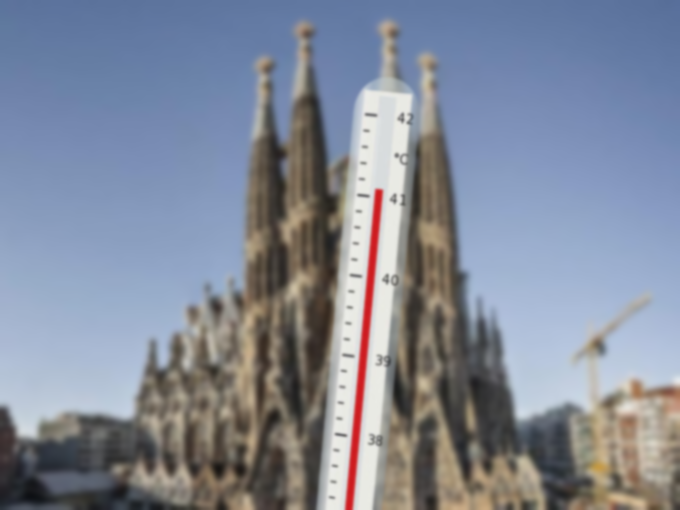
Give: 41.1,°C
